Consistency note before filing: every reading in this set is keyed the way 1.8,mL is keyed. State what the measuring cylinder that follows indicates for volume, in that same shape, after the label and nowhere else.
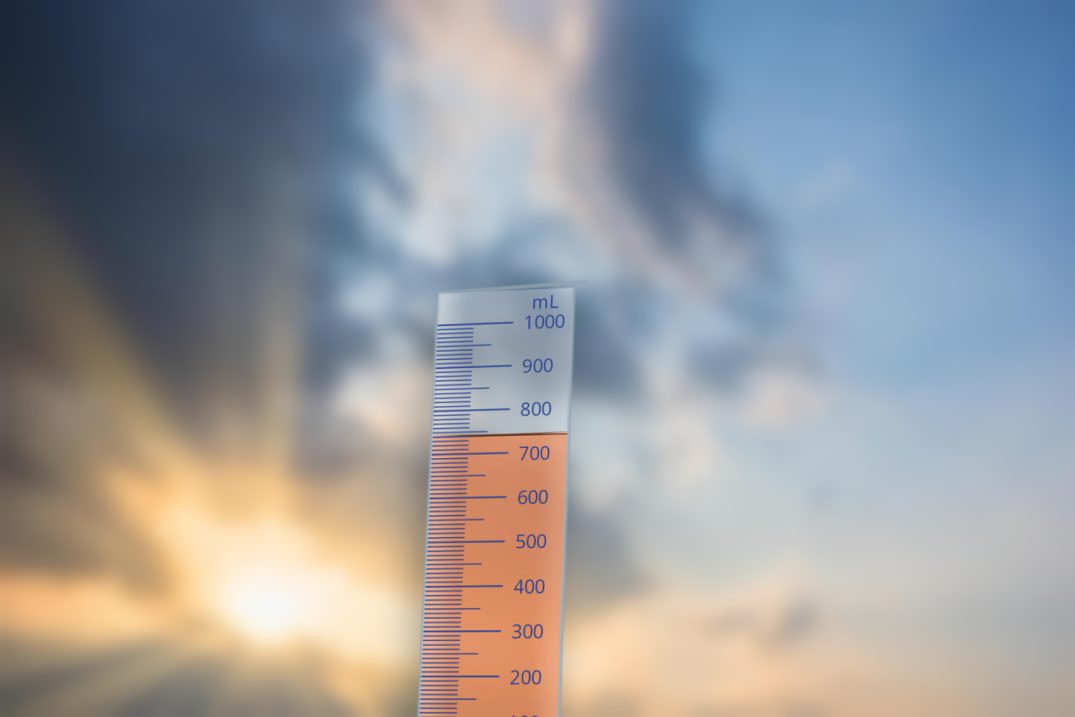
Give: 740,mL
